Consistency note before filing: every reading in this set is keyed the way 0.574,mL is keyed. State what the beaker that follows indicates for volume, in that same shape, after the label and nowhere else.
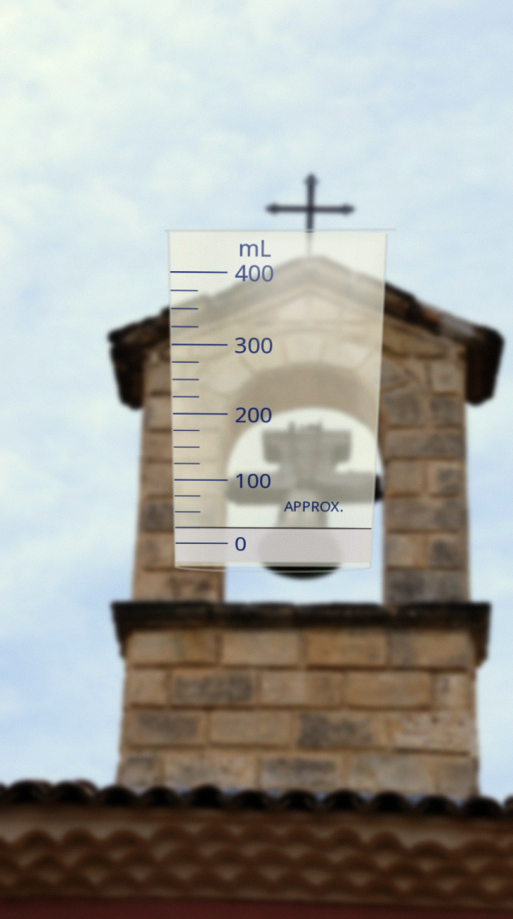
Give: 25,mL
